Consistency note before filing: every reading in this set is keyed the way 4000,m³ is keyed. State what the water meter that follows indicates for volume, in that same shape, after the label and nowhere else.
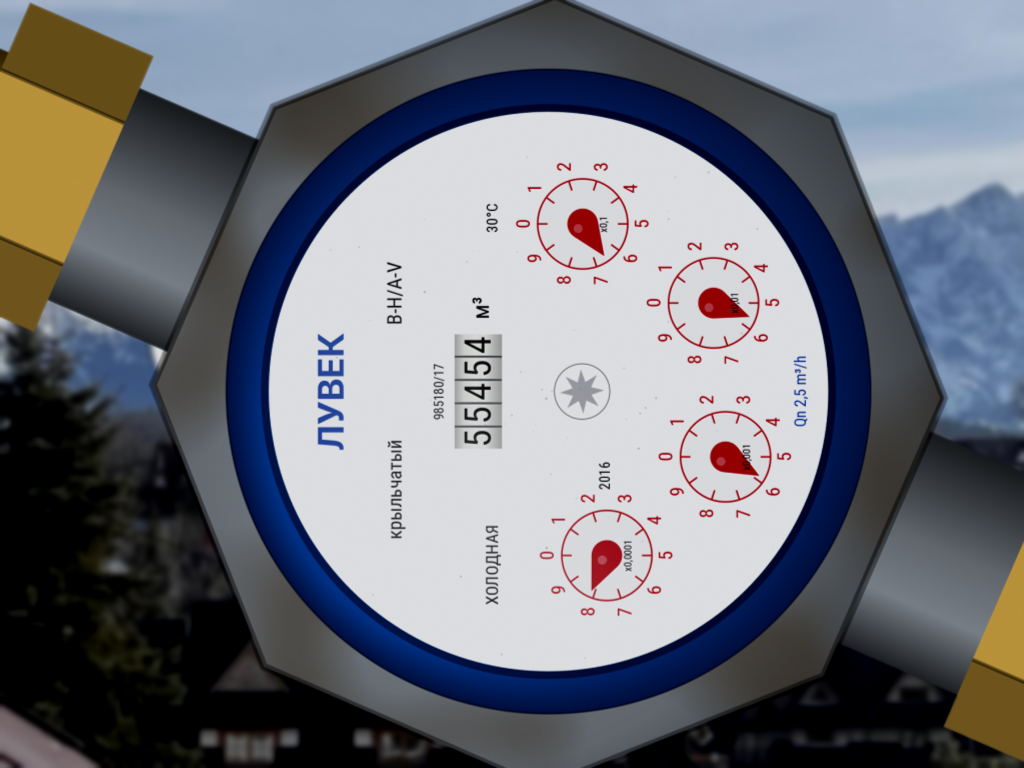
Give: 55454.6558,m³
